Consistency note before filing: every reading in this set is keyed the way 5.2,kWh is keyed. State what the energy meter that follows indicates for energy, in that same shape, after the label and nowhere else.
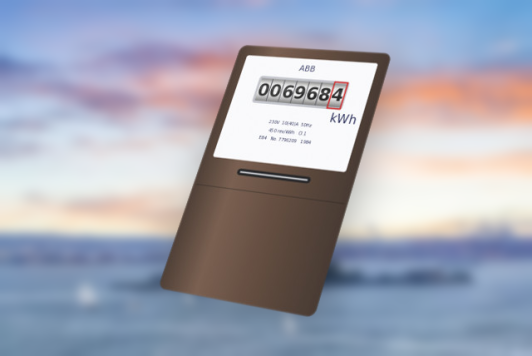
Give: 6968.4,kWh
